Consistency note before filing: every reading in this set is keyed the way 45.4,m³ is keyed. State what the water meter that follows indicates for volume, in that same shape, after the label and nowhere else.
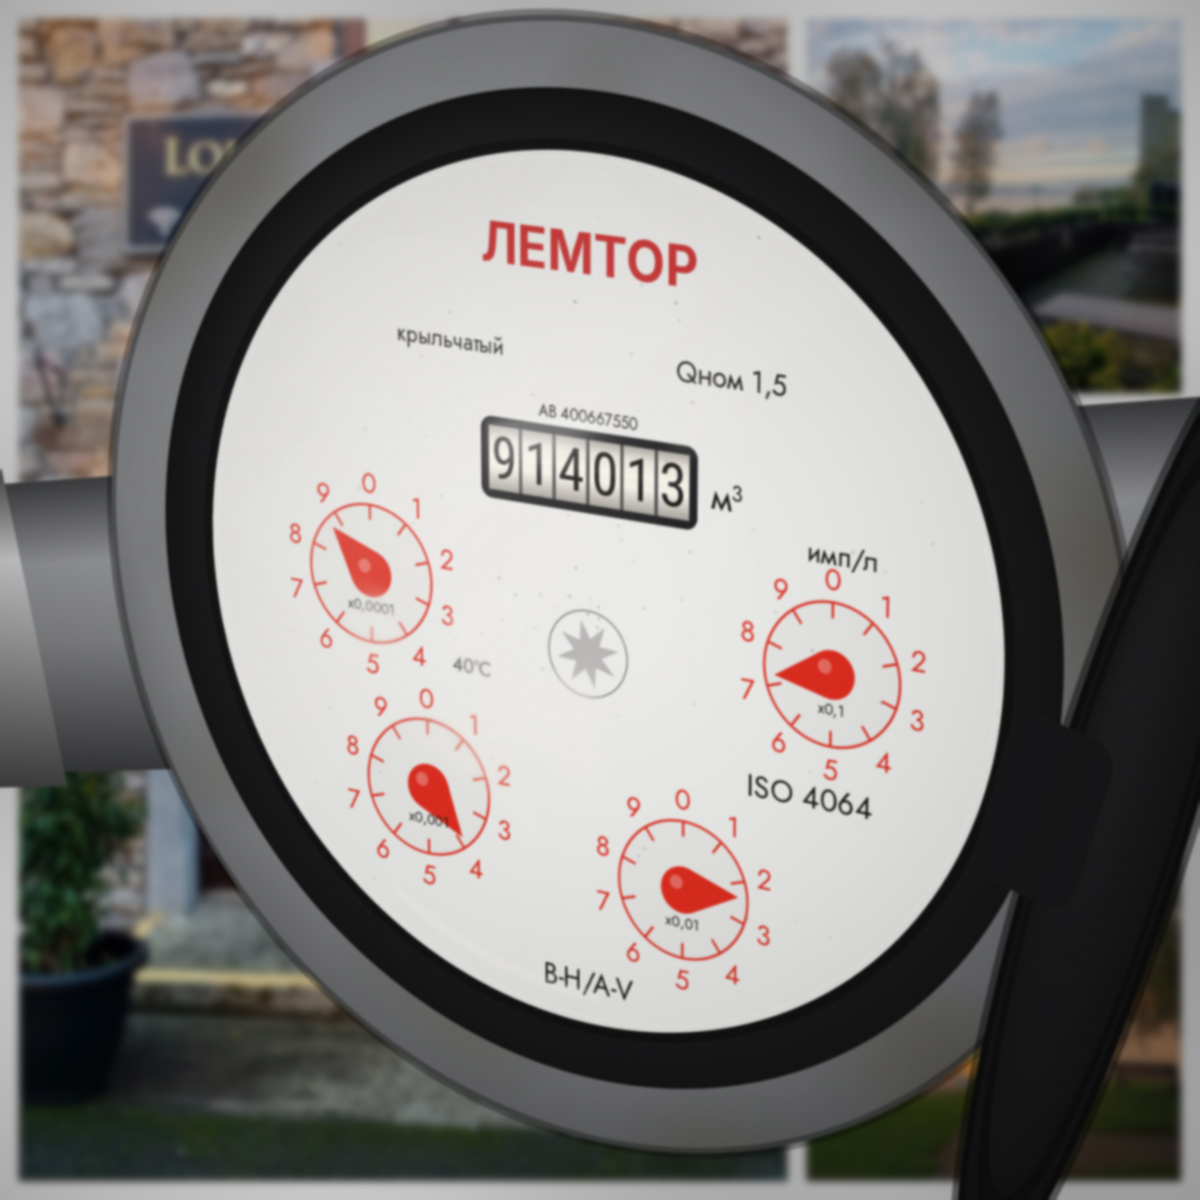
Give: 914013.7238,m³
